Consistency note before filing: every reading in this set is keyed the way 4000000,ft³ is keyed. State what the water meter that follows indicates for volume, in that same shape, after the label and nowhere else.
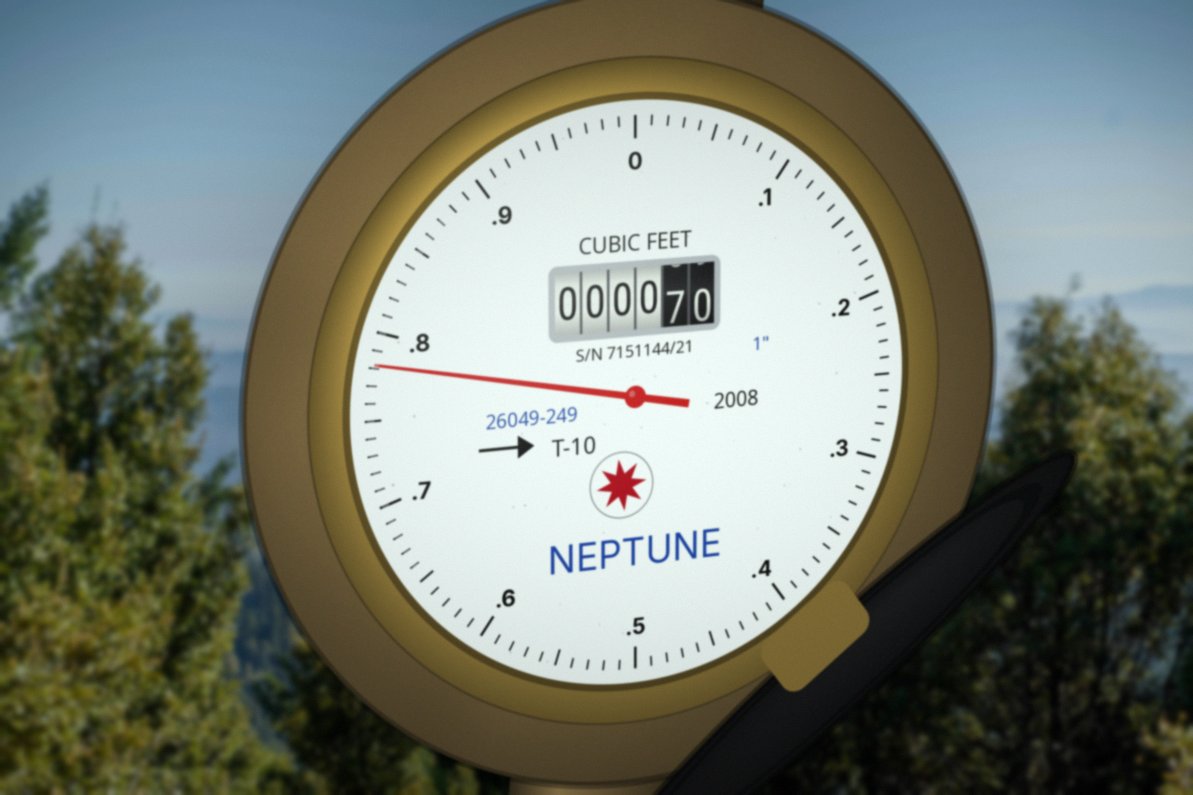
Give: 69.78,ft³
